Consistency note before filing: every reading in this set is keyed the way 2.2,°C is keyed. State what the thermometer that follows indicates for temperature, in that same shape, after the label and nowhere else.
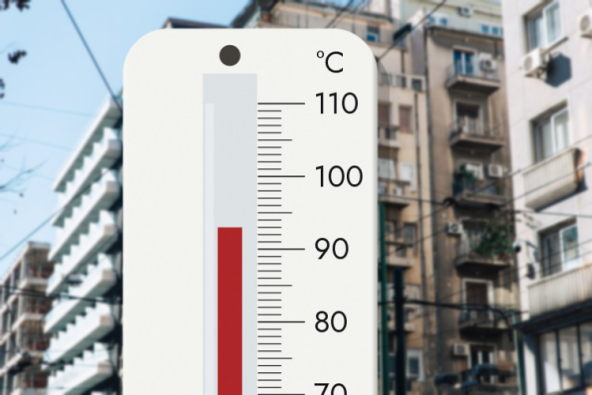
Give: 93,°C
